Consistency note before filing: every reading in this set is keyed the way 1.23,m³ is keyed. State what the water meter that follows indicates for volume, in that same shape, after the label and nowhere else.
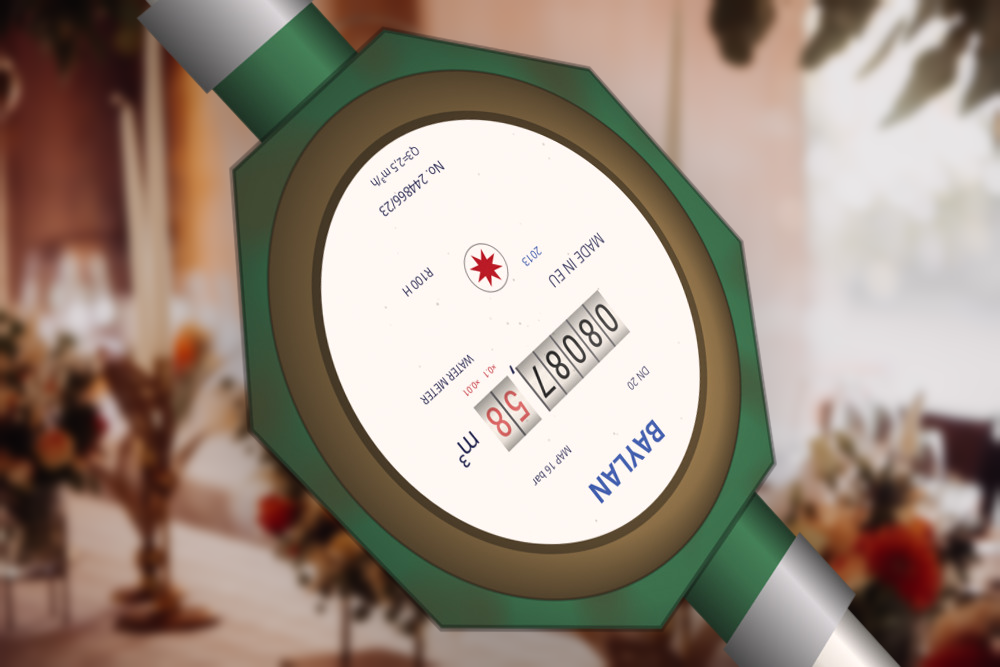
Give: 8087.58,m³
